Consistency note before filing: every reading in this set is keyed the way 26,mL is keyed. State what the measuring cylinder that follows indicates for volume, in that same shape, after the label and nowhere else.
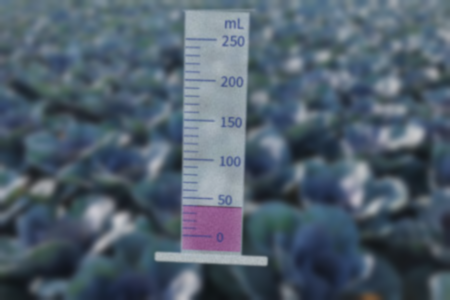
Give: 40,mL
